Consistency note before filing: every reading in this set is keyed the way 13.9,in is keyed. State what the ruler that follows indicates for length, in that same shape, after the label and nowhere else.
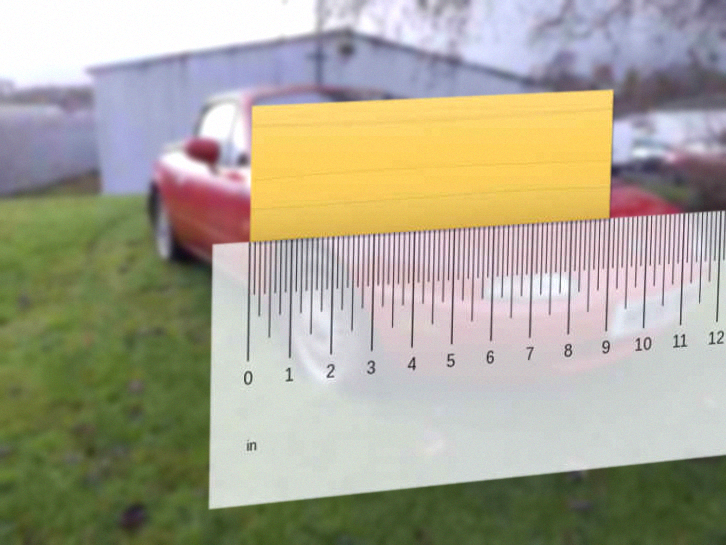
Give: 9,in
